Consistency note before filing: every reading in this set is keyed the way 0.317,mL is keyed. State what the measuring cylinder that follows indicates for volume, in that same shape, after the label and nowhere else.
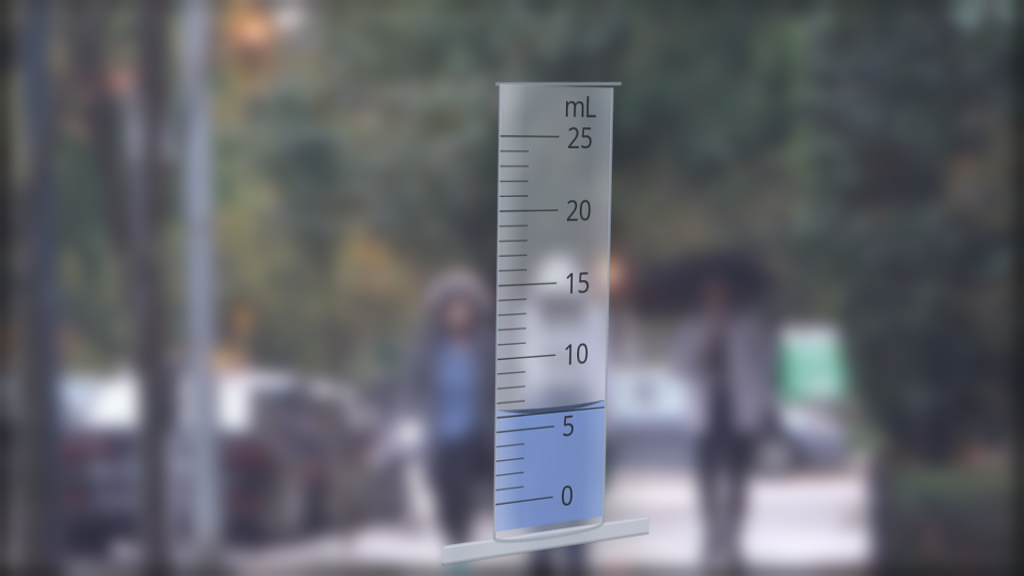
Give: 6,mL
